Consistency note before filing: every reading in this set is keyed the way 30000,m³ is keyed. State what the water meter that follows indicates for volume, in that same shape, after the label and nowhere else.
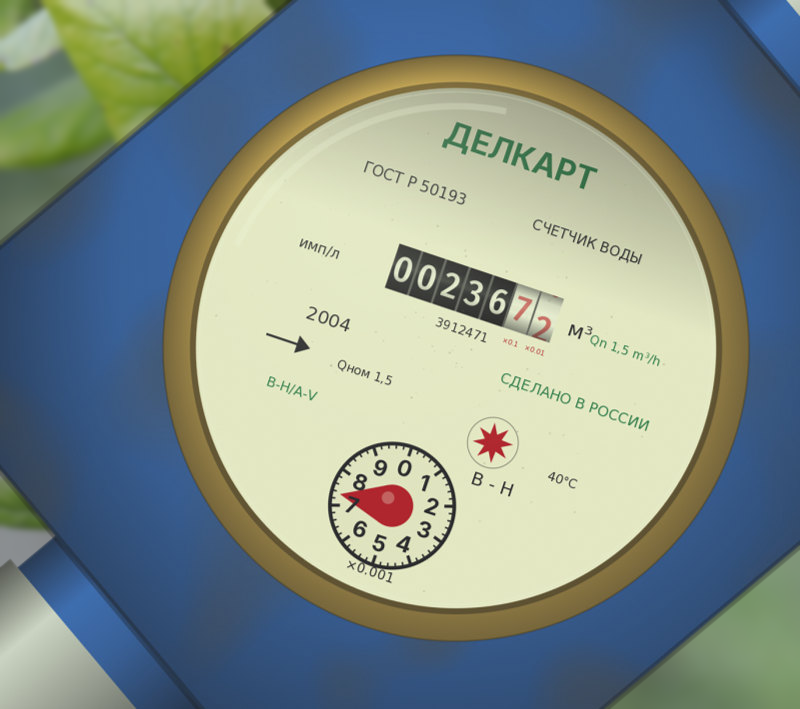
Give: 236.717,m³
